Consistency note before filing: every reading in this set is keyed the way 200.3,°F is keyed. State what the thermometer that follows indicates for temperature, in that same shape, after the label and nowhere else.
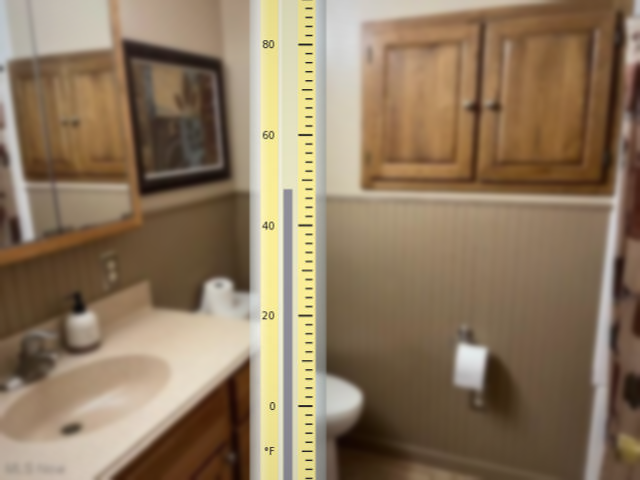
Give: 48,°F
